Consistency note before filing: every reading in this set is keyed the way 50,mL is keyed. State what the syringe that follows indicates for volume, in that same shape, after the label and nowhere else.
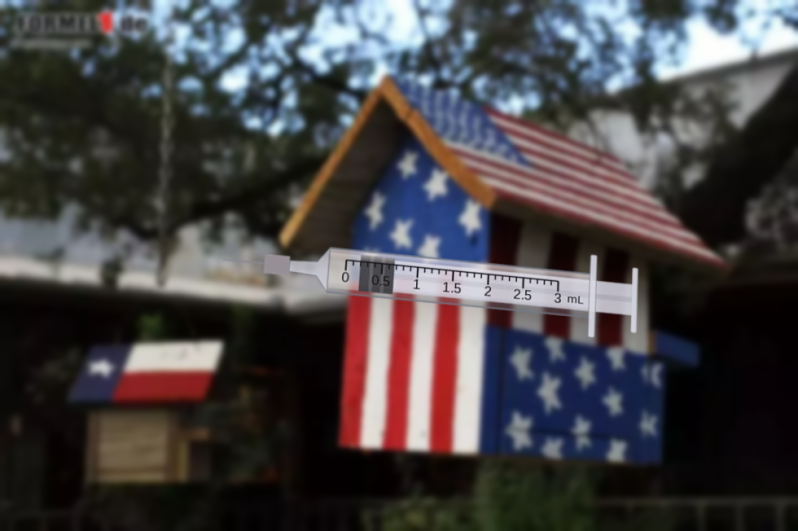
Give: 0.2,mL
